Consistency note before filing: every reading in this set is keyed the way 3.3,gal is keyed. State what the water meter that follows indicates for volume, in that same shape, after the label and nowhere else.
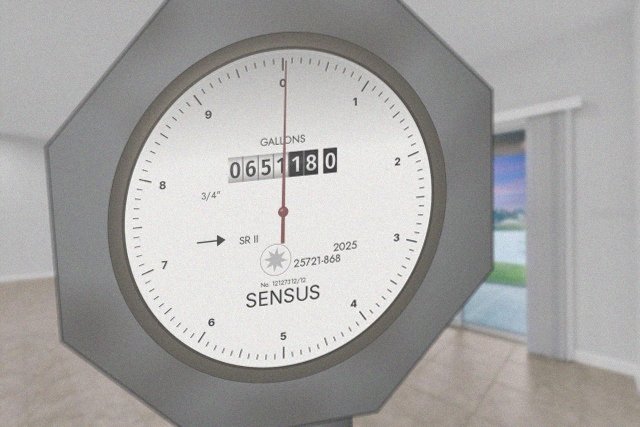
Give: 651180.0,gal
